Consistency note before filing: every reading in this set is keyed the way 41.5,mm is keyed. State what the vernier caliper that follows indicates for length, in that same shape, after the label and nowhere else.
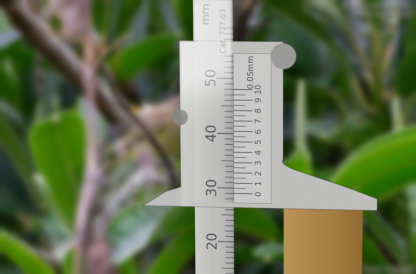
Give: 29.0,mm
